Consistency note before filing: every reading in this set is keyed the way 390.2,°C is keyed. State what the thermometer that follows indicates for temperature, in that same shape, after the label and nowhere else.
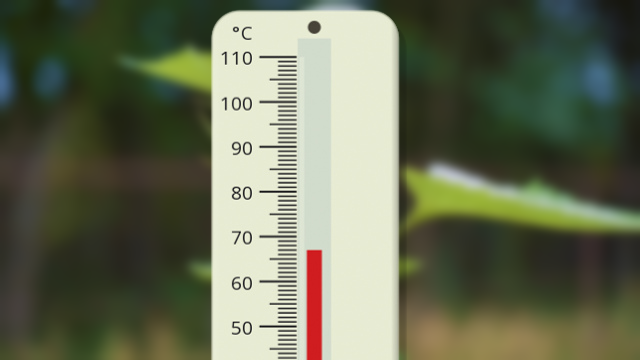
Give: 67,°C
